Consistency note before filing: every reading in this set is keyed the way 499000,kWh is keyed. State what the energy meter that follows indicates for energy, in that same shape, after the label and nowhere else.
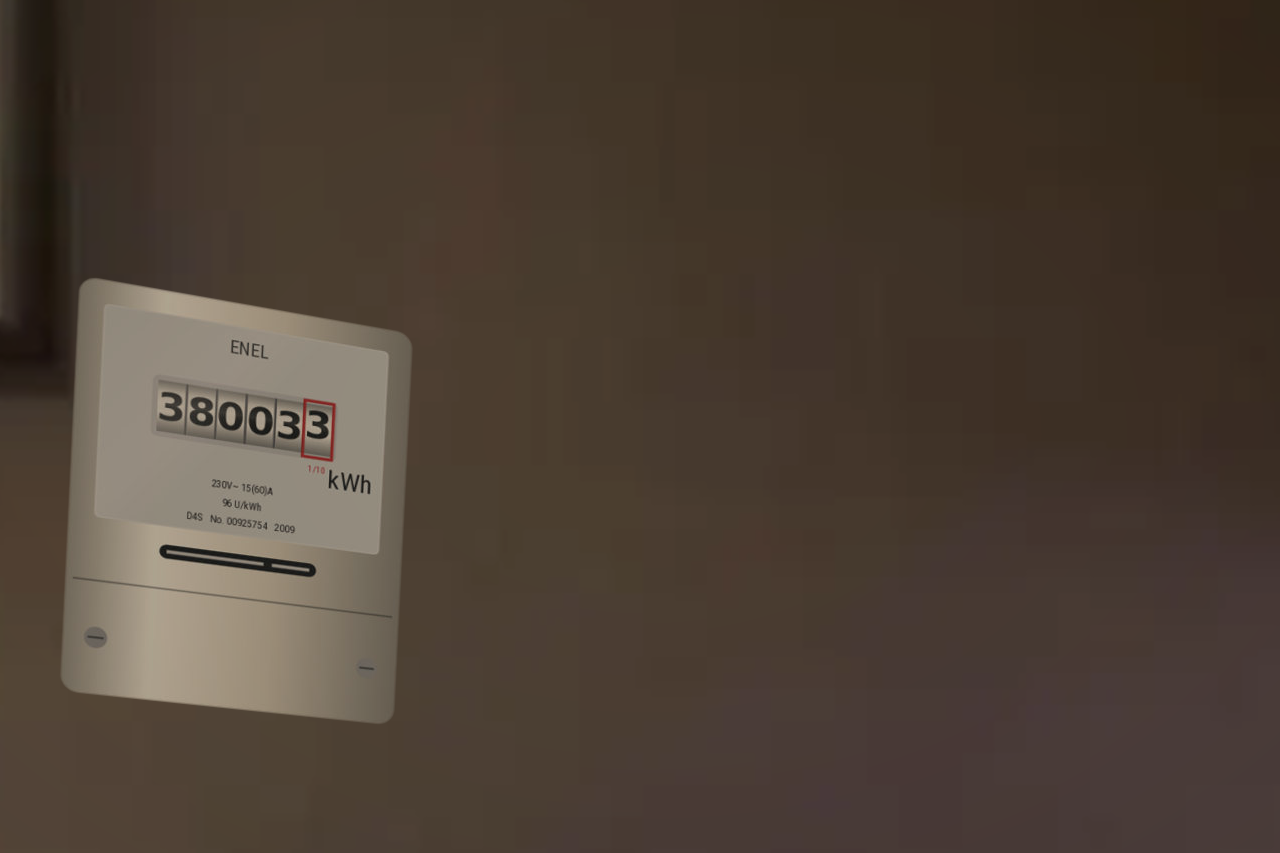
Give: 38003.3,kWh
